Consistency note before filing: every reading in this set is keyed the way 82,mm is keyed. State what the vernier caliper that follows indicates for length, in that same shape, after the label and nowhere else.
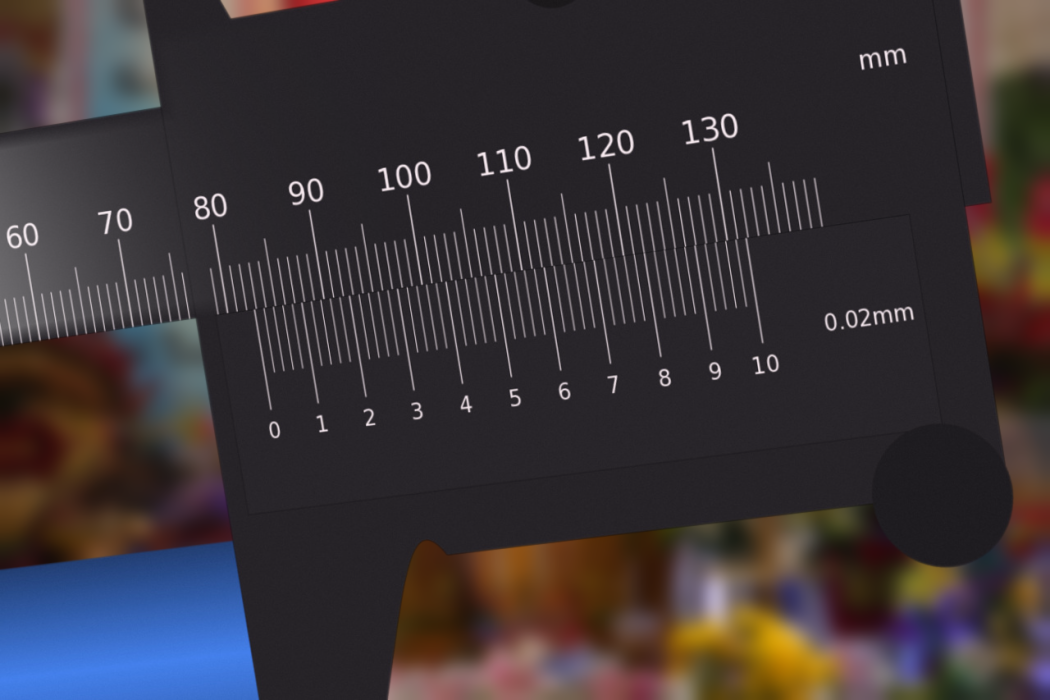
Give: 82.8,mm
